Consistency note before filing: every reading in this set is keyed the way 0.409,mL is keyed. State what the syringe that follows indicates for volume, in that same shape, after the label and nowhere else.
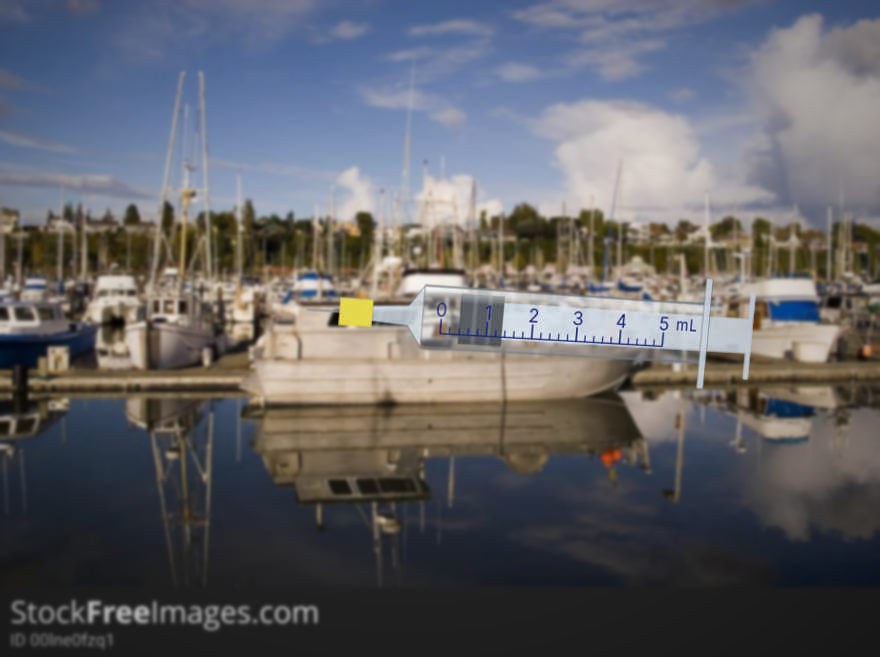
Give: 0.4,mL
